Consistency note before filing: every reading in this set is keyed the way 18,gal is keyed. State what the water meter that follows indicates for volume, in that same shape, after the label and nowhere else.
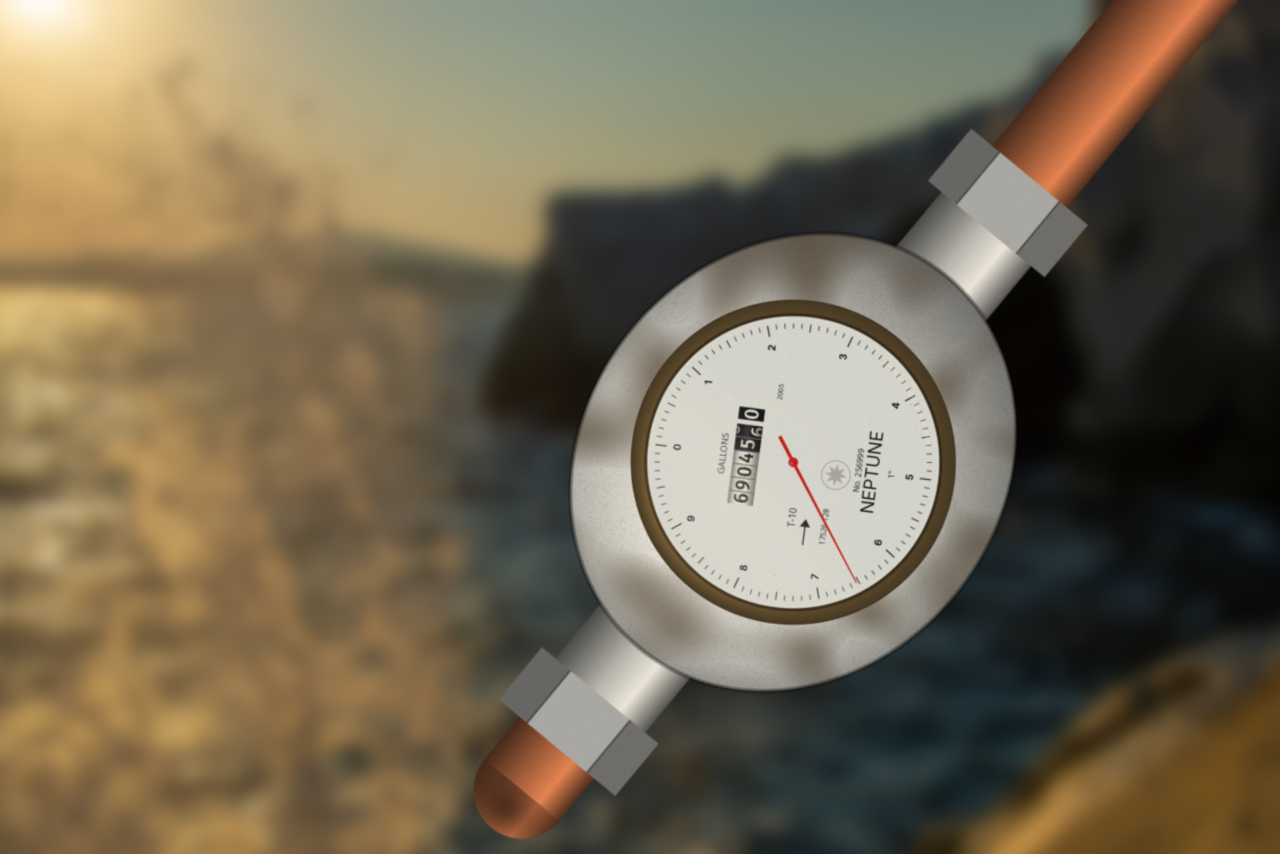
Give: 6904556.5,gal
